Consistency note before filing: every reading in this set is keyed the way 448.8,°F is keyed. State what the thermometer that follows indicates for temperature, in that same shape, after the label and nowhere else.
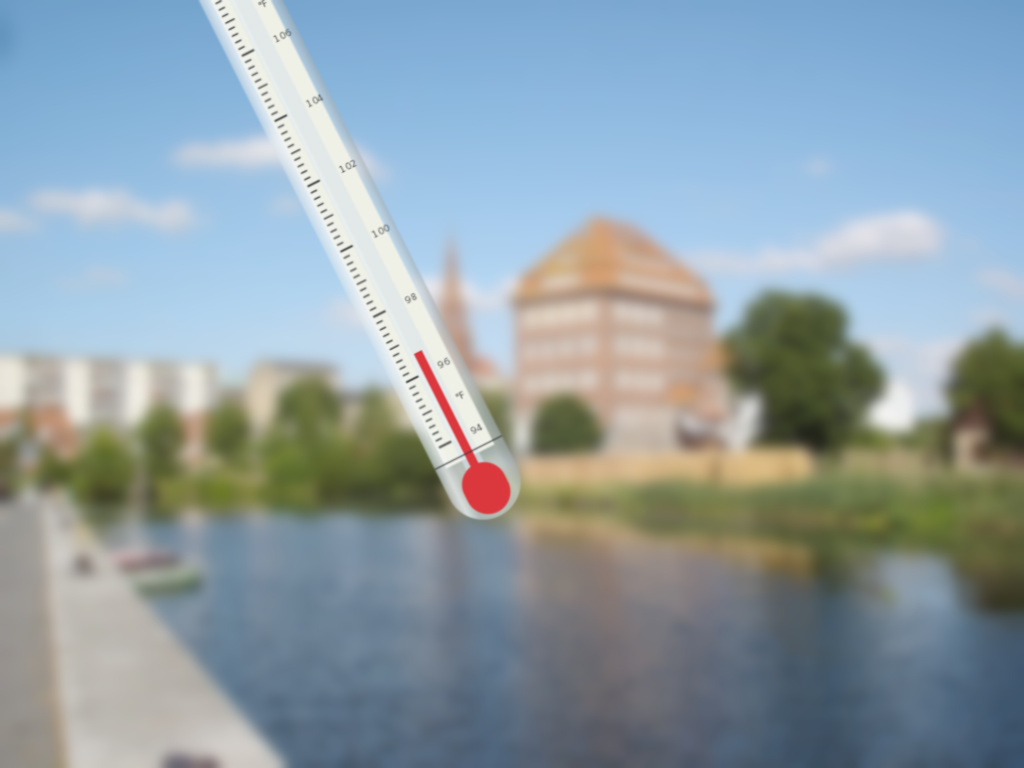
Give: 96.6,°F
